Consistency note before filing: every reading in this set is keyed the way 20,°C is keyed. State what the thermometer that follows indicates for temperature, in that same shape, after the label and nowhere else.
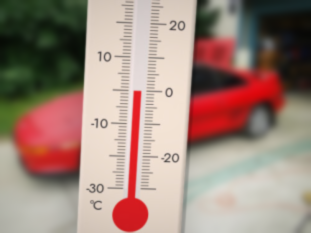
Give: 0,°C
